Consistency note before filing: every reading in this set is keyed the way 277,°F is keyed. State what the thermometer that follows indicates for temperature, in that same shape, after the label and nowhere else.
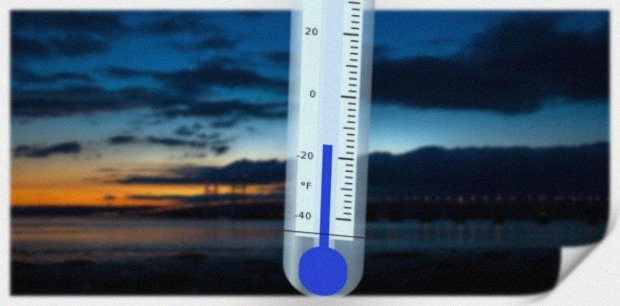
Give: -16,°F
